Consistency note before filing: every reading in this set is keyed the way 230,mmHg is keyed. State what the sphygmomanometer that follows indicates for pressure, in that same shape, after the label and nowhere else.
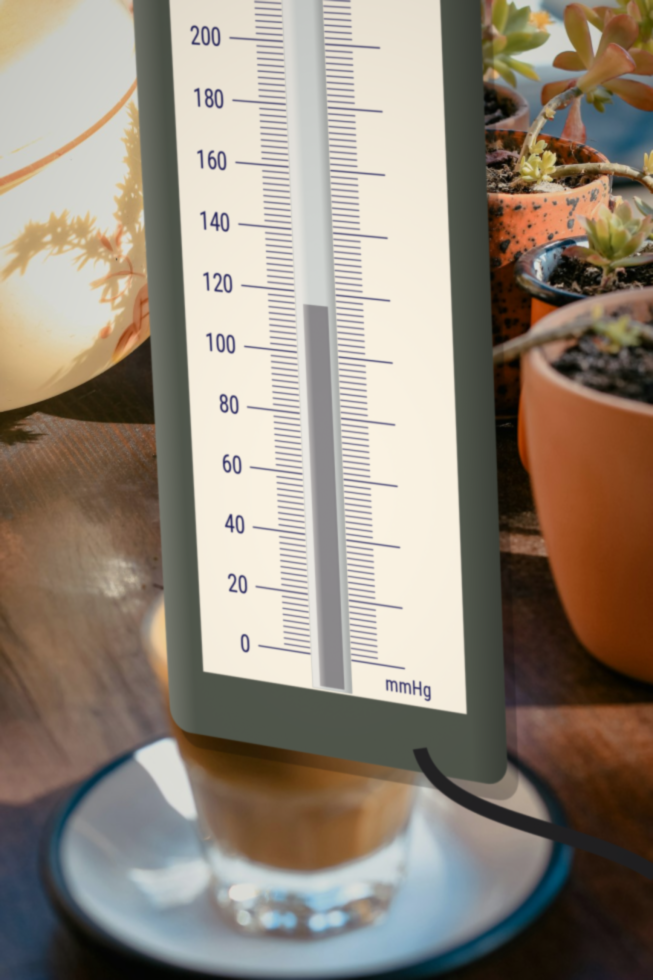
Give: 116,mmHg
